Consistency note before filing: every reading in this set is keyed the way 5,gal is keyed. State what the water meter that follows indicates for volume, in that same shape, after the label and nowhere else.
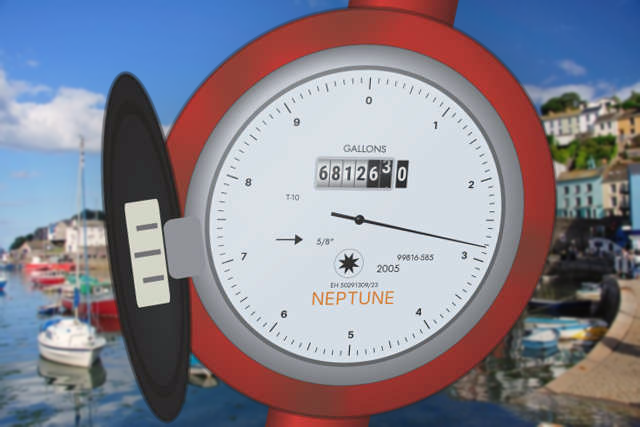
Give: 6812632.8,gal
